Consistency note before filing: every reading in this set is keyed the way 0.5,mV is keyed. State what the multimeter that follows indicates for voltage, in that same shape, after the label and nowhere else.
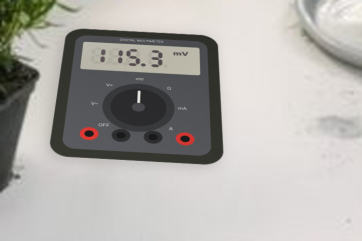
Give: 115.3,mV
